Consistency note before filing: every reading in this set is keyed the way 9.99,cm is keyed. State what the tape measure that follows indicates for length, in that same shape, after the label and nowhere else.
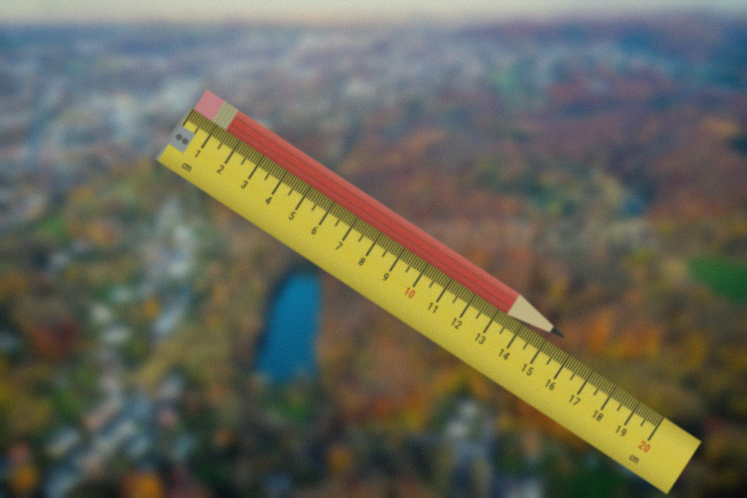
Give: 15.5,cm
